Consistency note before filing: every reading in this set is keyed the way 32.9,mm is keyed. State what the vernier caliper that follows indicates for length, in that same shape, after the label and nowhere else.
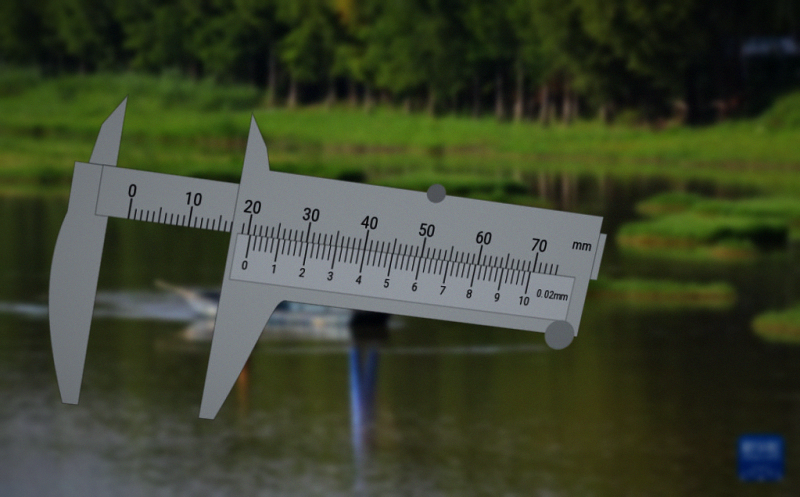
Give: 20.4,mm
